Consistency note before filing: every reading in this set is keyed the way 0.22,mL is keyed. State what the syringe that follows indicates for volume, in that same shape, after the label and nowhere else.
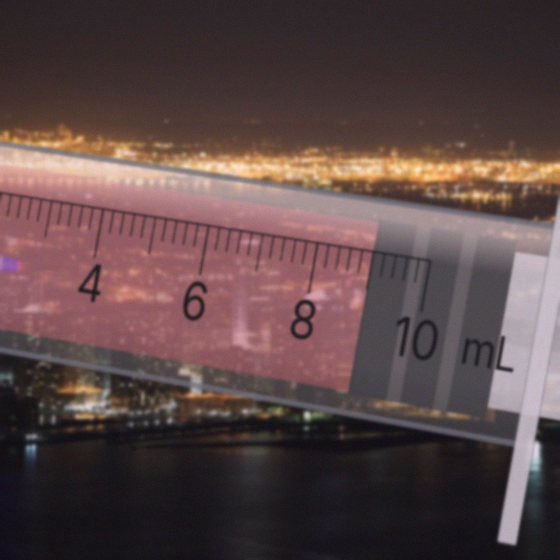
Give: 9,mL
